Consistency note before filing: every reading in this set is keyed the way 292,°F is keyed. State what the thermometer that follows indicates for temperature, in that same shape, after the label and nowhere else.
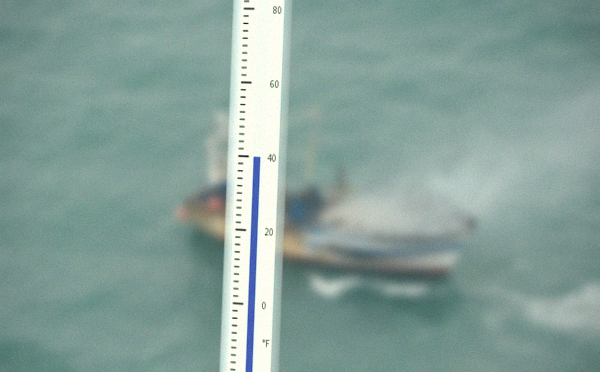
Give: 40,°F
